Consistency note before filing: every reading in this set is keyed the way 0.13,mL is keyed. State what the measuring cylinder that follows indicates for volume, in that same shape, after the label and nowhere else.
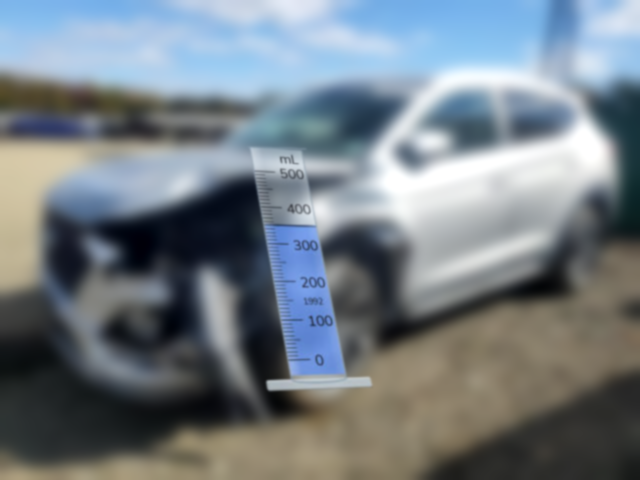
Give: 350,mL
